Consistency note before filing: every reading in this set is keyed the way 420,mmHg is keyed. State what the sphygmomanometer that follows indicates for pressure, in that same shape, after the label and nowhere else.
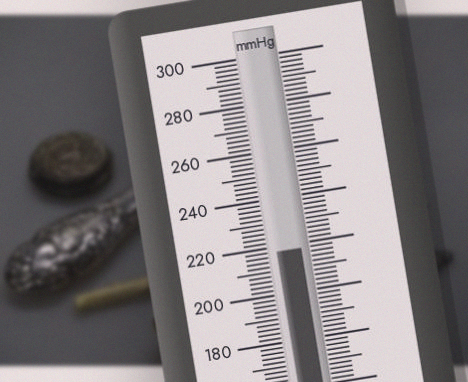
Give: 218,mmHg
